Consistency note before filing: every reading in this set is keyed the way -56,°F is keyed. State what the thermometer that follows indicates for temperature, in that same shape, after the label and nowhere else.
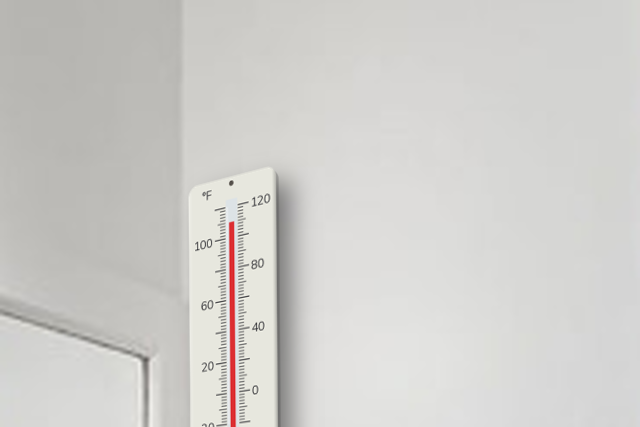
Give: 110,°F
